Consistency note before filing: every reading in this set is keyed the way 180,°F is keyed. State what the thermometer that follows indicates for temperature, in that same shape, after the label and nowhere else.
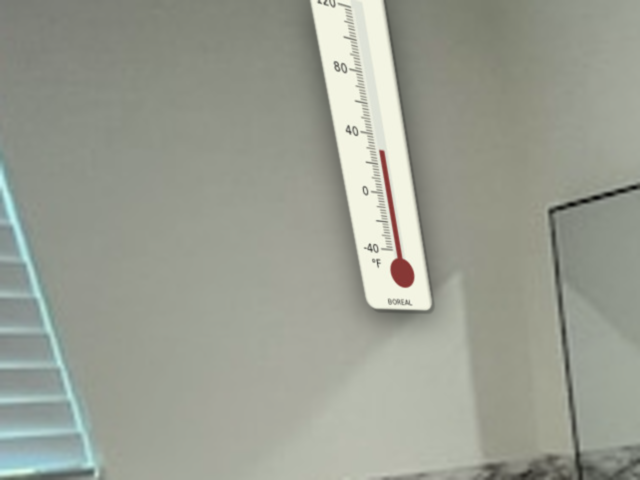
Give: 30,°F
